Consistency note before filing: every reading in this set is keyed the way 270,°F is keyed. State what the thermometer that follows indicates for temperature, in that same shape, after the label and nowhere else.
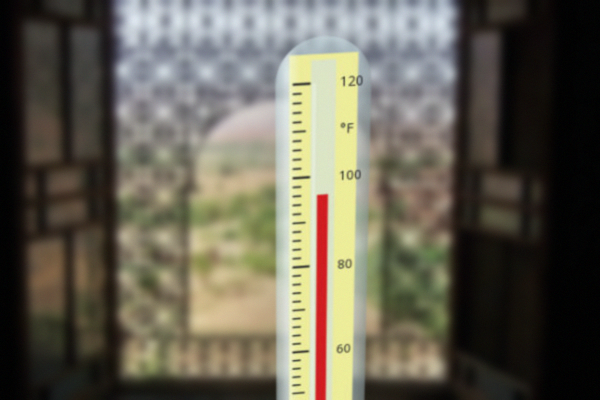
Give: 96,°F
